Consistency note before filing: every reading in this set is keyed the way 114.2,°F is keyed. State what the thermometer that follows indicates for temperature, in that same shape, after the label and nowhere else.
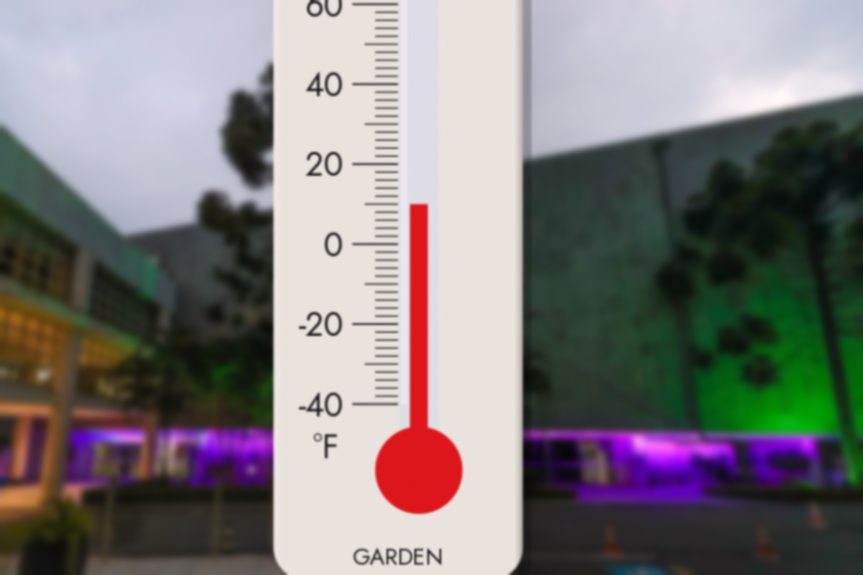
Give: 10,°F
